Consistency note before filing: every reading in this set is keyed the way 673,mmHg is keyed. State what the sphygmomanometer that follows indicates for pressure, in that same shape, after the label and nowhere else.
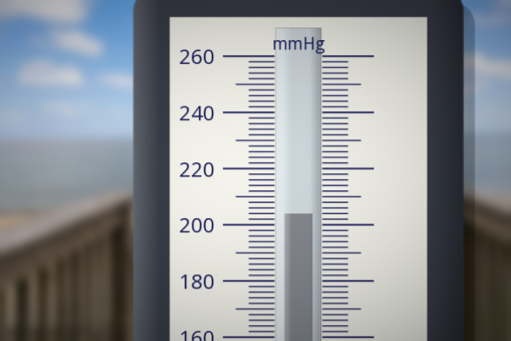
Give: 204,mmHg
